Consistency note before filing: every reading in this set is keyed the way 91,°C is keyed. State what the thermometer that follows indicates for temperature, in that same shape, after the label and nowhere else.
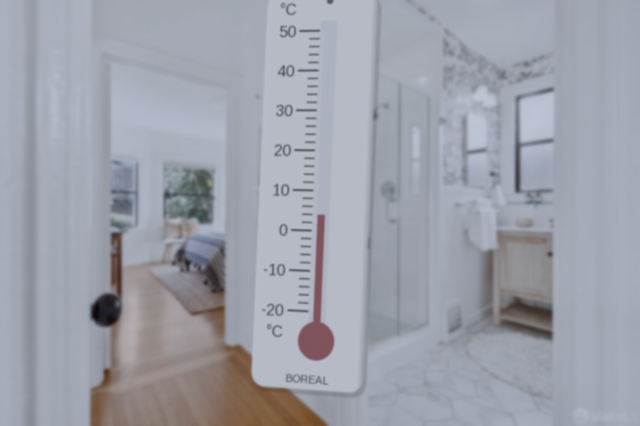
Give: 4,°C
